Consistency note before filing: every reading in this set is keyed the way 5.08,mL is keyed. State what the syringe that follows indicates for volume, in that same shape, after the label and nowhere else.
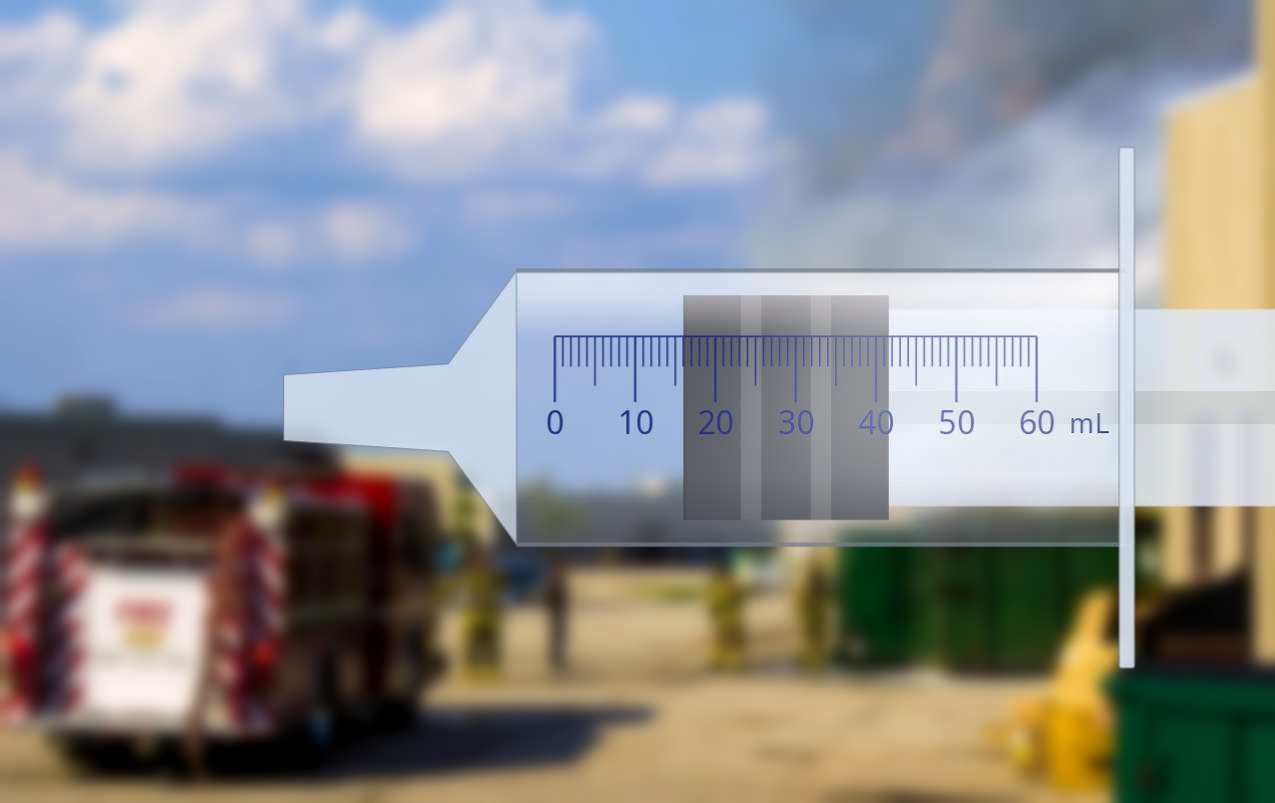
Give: 16,mL
